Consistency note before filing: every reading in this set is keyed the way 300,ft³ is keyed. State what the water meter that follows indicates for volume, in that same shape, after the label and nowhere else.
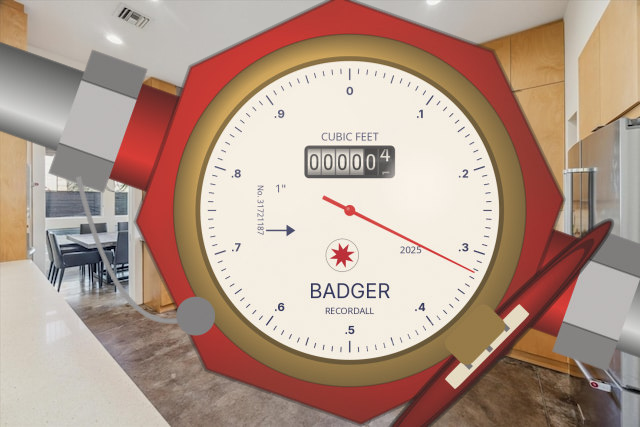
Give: 4.32,ft³
